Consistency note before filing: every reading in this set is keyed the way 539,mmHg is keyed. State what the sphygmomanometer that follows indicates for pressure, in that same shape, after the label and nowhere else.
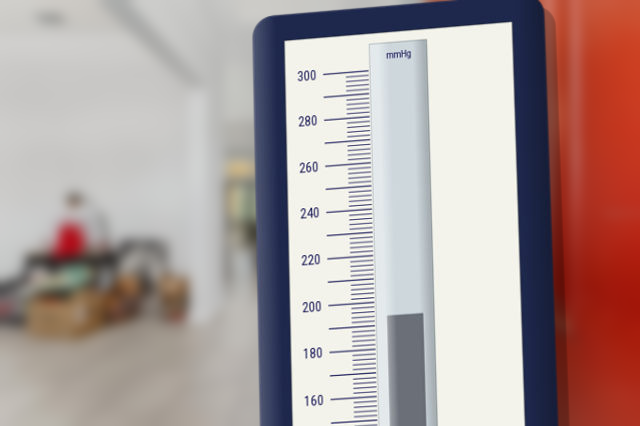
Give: 194,mmHg
